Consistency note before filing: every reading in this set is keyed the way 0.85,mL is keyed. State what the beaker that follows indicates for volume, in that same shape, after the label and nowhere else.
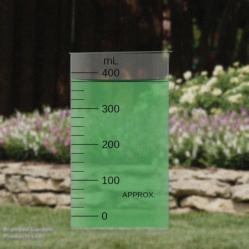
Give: 375,mL
